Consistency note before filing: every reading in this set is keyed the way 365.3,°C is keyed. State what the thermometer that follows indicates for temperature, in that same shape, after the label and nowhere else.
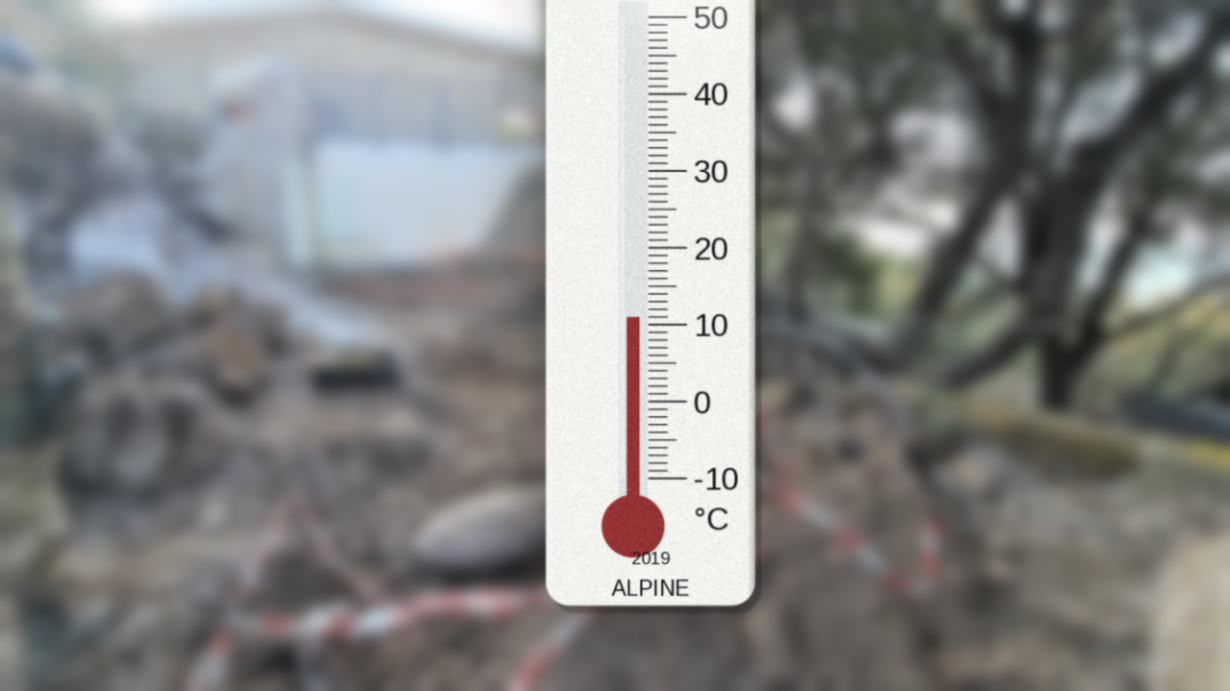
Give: 11,°C
